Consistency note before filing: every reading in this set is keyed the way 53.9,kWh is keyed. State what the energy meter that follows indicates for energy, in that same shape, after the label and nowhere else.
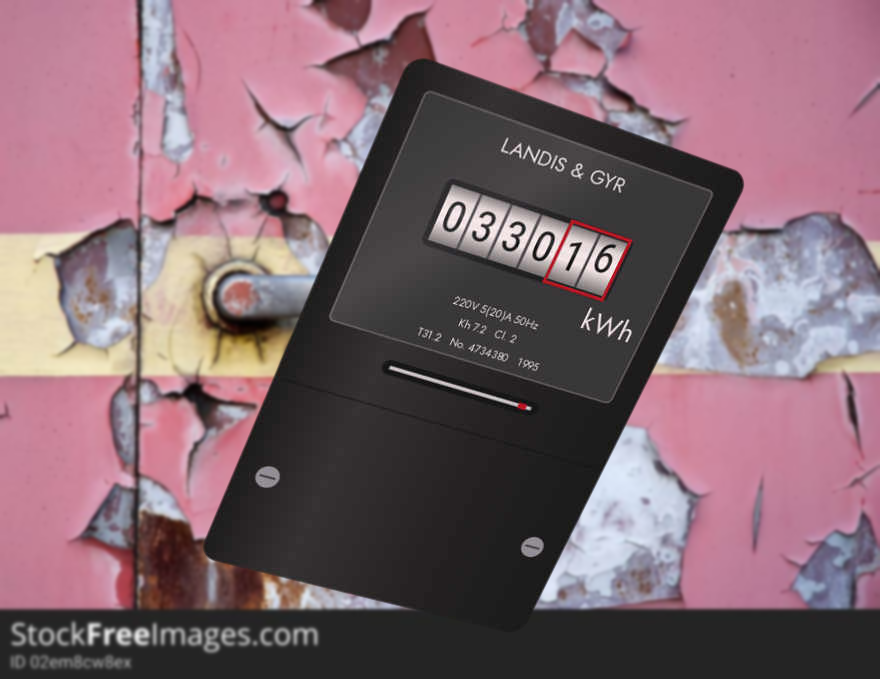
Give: 330.16,kWh
